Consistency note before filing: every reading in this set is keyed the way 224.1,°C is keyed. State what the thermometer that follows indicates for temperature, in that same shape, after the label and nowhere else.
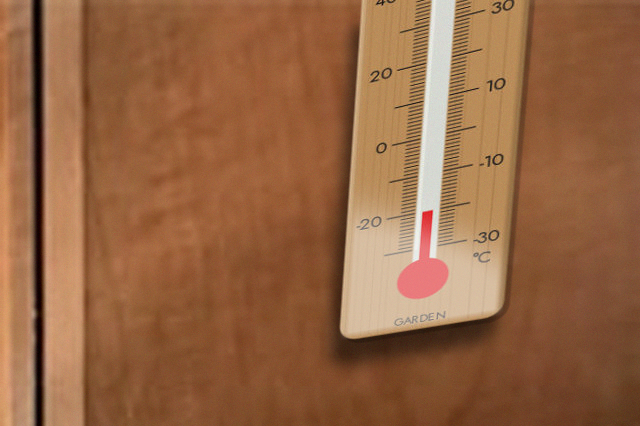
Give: -20,°C
